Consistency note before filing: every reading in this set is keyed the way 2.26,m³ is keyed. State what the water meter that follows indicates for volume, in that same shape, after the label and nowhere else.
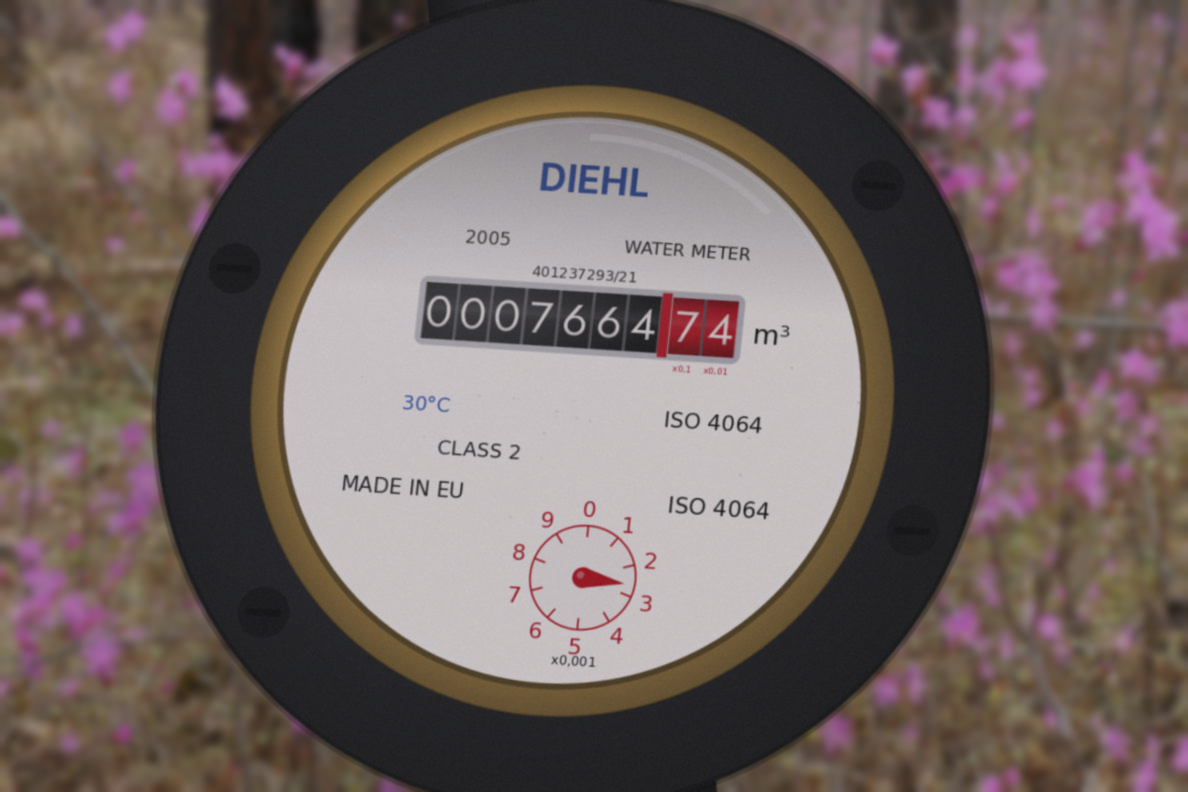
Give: 7664.742,m³
